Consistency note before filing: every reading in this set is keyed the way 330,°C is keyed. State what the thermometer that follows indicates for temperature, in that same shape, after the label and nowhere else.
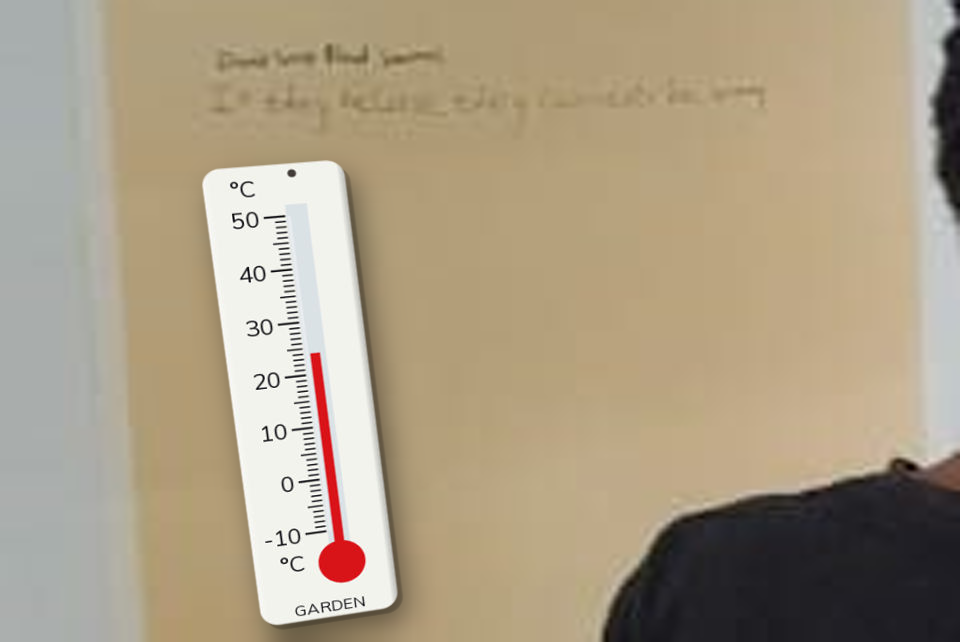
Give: 24,°C
